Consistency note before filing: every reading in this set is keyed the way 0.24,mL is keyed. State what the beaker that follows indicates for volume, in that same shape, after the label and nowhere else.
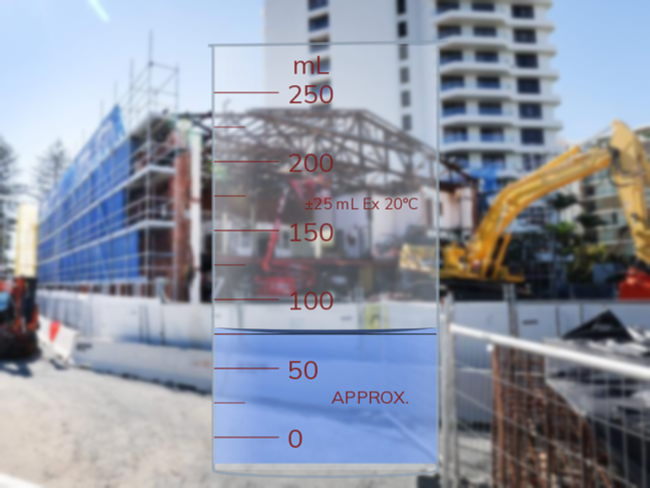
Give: 75,mL
